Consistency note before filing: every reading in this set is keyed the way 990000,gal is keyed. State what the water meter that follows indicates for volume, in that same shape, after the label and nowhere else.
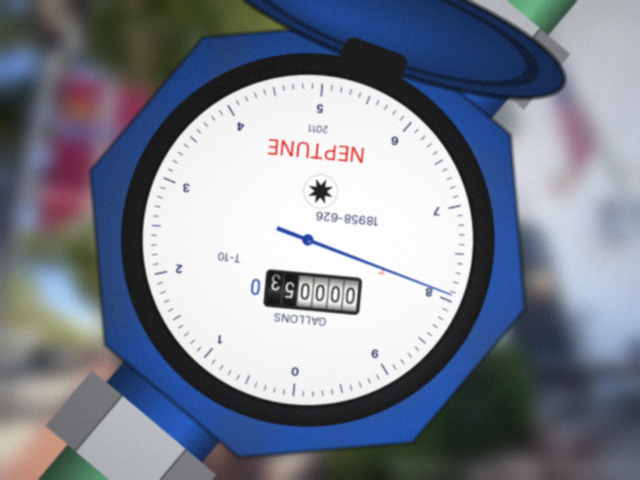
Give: 527.9,gal
